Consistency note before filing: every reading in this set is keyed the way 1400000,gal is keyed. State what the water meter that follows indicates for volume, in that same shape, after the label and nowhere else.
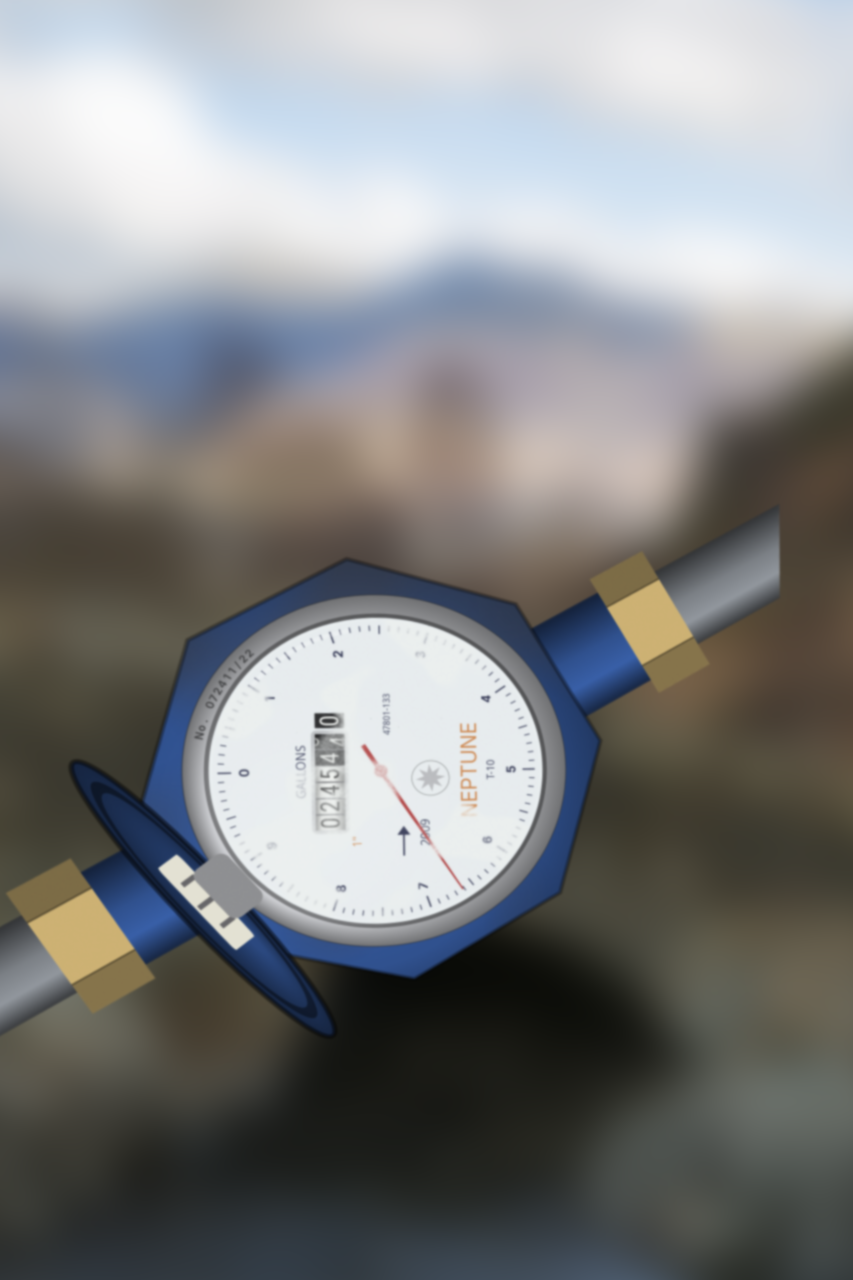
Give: 245436.6,gal
